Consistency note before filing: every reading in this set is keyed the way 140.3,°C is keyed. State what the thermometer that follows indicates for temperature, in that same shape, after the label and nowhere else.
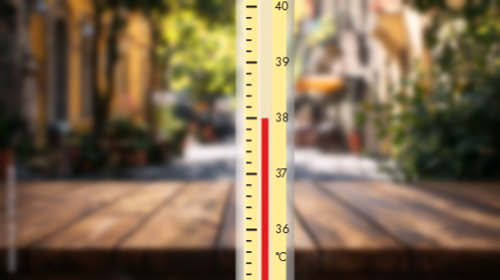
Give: 38,°C
